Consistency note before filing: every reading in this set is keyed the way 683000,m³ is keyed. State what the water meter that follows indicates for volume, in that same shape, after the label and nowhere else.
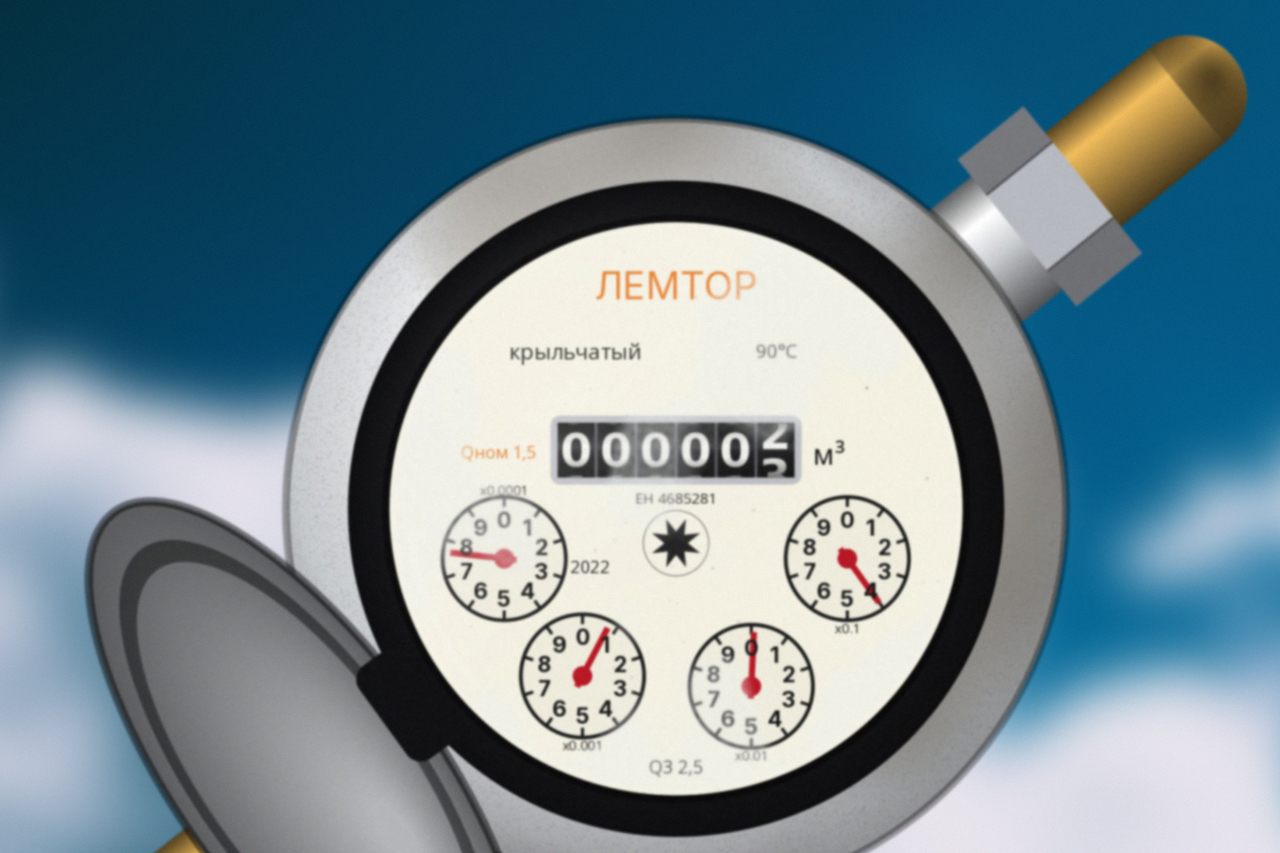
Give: 2.4007,m³
